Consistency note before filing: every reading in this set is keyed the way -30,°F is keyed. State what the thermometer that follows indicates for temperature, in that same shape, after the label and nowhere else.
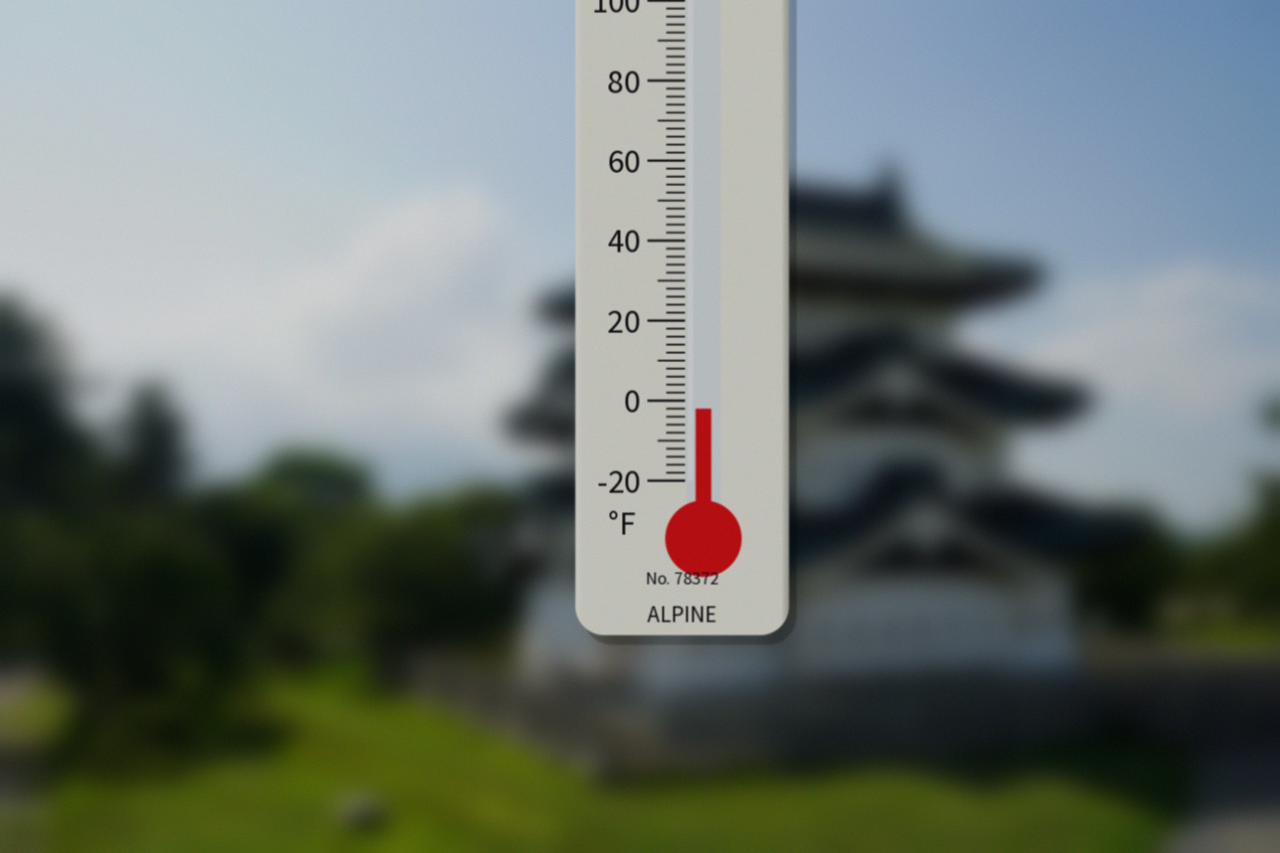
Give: -2,°F
